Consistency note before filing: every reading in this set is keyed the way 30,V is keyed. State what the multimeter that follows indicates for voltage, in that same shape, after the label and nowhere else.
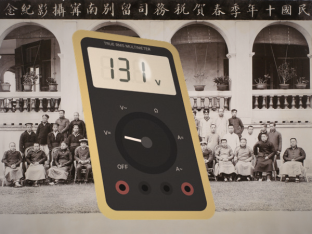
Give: 131,V
